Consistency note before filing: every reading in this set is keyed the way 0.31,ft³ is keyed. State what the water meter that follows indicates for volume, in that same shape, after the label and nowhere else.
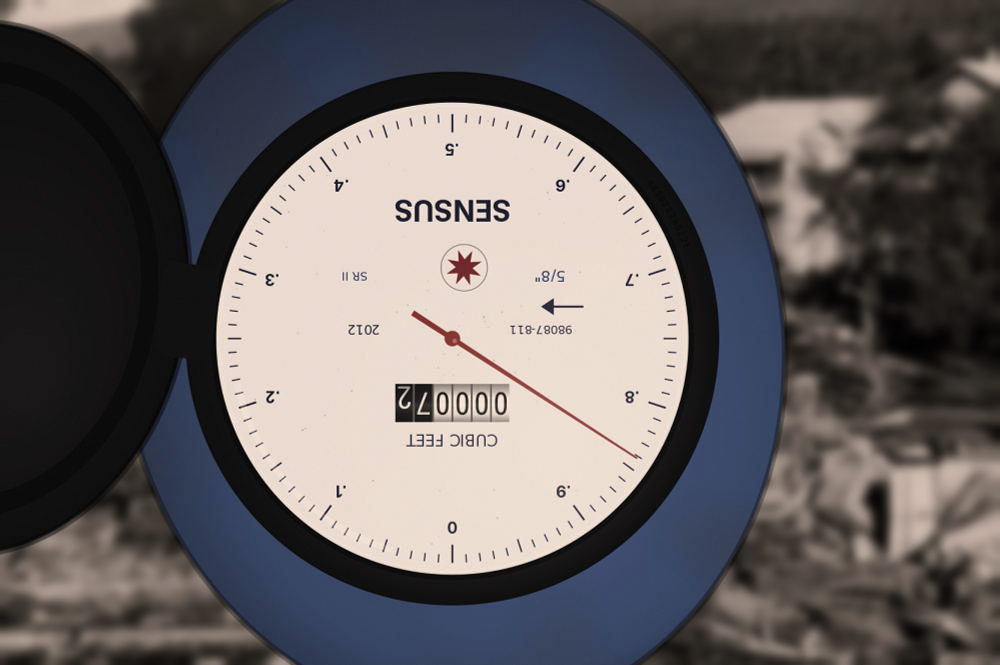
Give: 71.84,ft³
